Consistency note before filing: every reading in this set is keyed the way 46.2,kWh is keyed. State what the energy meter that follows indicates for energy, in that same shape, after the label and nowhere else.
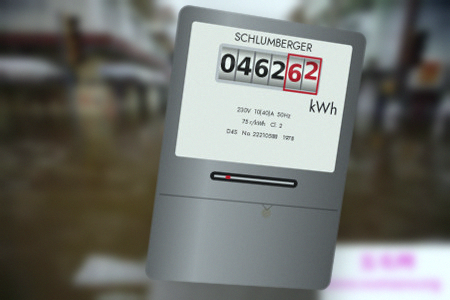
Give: 462.62,kWh
